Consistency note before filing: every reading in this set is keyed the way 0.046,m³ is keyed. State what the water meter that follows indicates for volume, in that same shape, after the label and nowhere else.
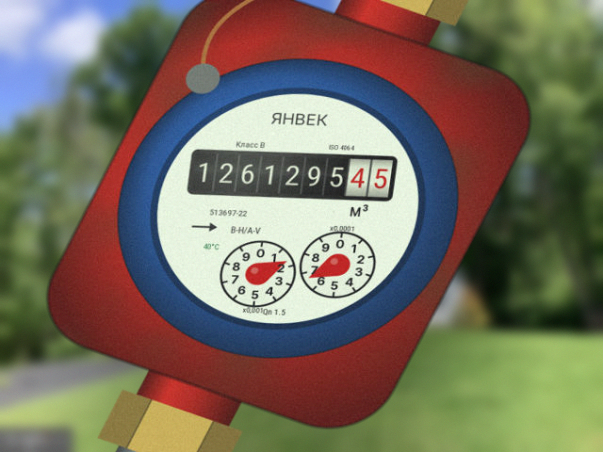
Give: 1261295.4516,m³
